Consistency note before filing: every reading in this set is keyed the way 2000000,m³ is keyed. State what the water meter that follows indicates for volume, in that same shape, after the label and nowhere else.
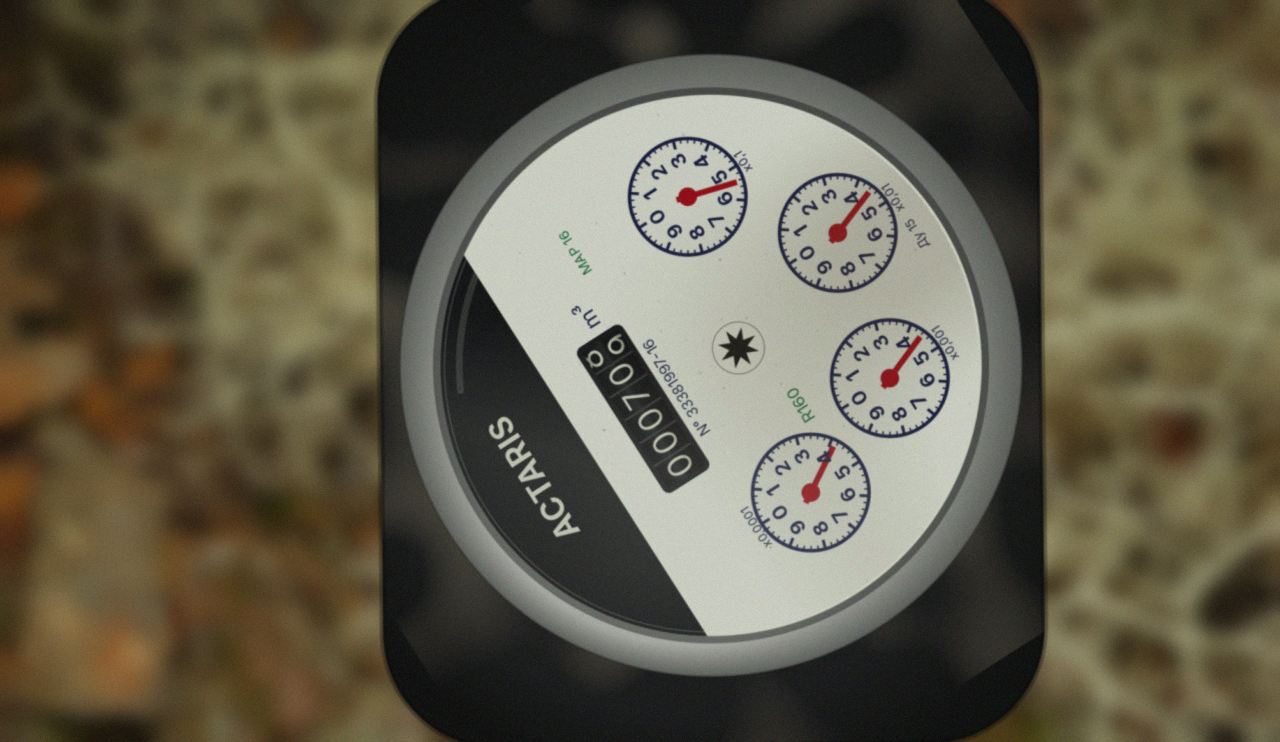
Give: 708.5444,m³
